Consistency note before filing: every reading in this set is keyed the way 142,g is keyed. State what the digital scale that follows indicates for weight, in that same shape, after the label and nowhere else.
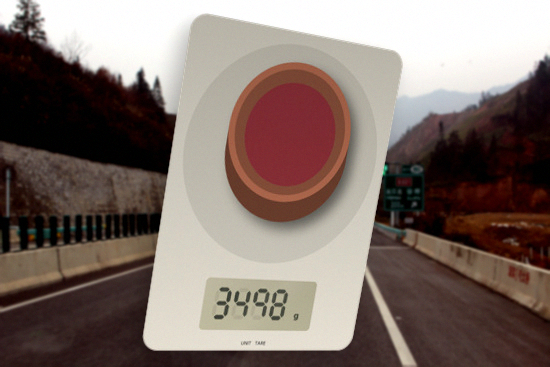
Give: 3498,g
